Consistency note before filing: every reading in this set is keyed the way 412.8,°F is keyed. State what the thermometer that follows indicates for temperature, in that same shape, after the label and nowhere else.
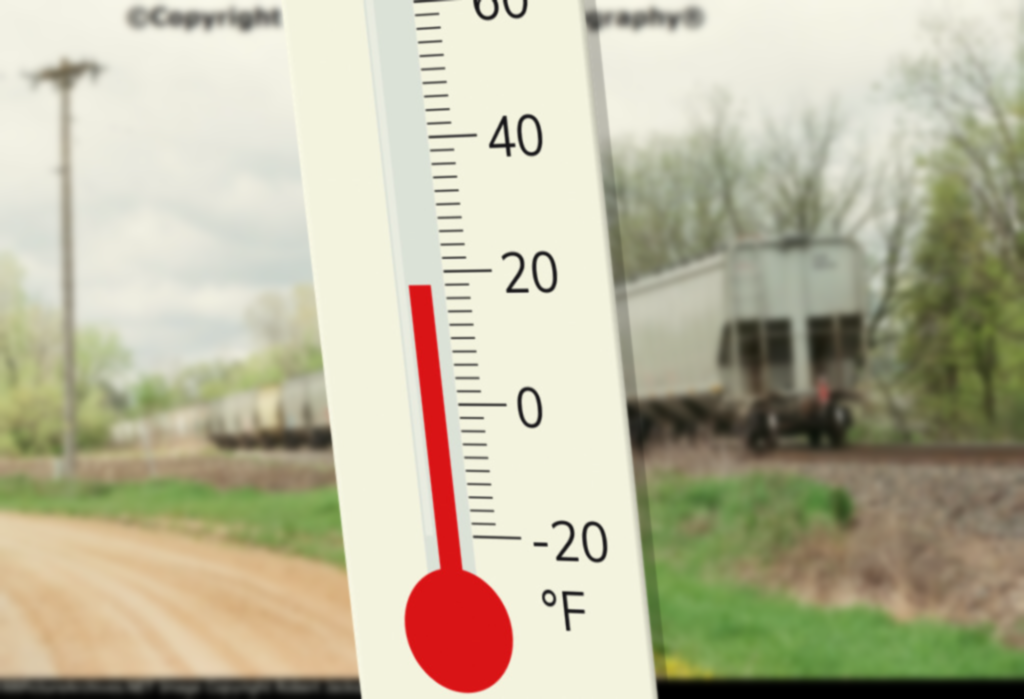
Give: 18,°F
